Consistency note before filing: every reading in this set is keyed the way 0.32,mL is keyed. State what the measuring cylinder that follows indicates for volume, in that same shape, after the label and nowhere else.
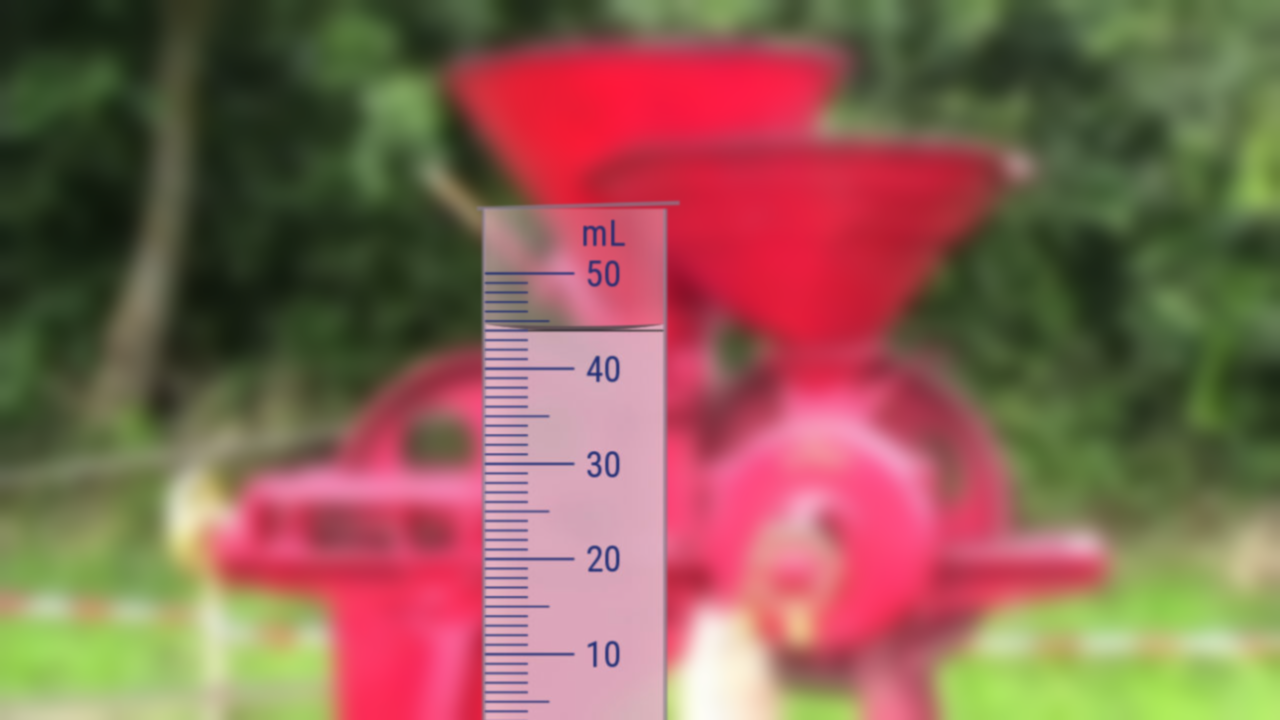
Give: 44,mL
